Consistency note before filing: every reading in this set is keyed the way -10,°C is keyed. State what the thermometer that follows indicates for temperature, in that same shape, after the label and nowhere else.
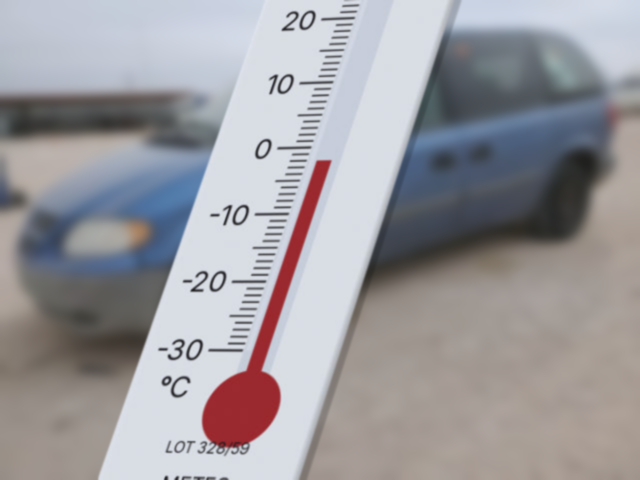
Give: -2,°C
